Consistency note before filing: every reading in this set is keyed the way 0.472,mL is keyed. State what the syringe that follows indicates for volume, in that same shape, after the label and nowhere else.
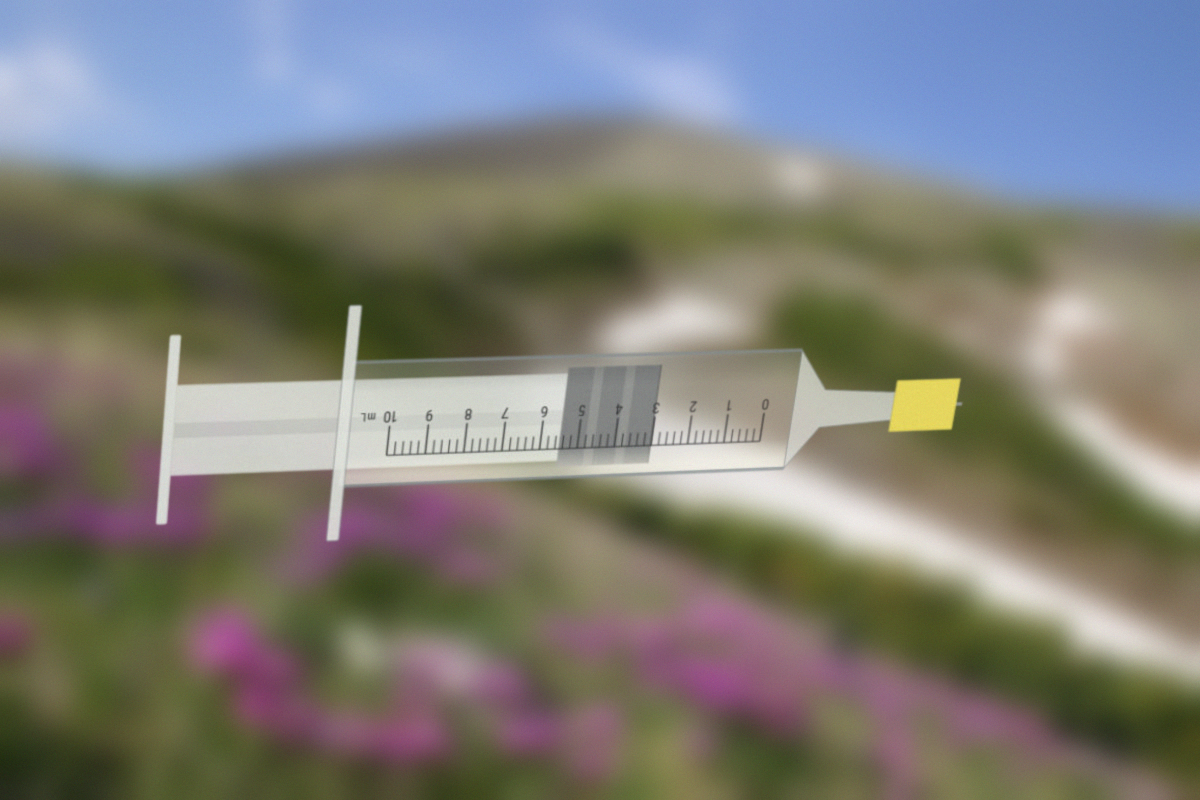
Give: 3,mL
